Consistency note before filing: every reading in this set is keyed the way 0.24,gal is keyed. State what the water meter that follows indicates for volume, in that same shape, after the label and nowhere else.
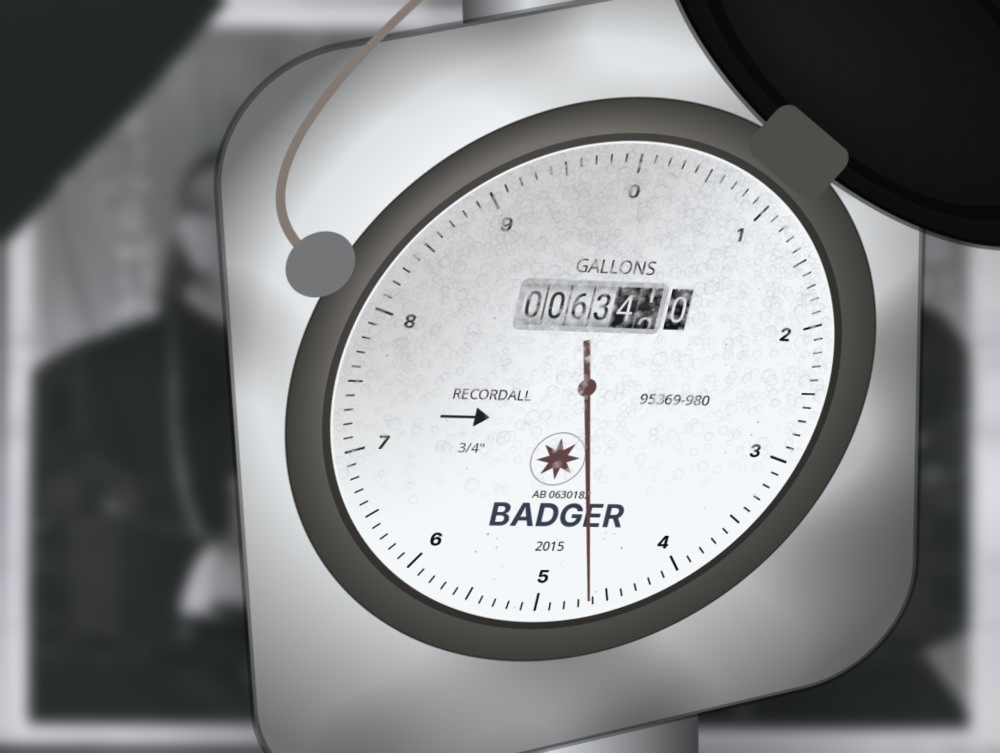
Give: 63414.6,gal
